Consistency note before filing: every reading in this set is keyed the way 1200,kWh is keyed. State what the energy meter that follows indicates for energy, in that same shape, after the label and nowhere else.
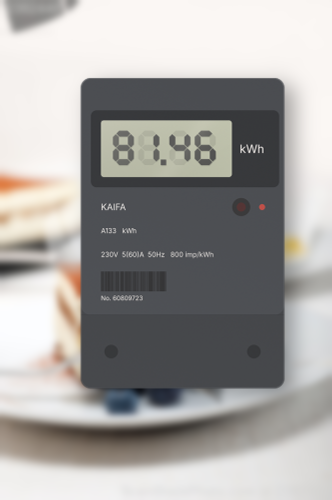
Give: 81.46,kWh
